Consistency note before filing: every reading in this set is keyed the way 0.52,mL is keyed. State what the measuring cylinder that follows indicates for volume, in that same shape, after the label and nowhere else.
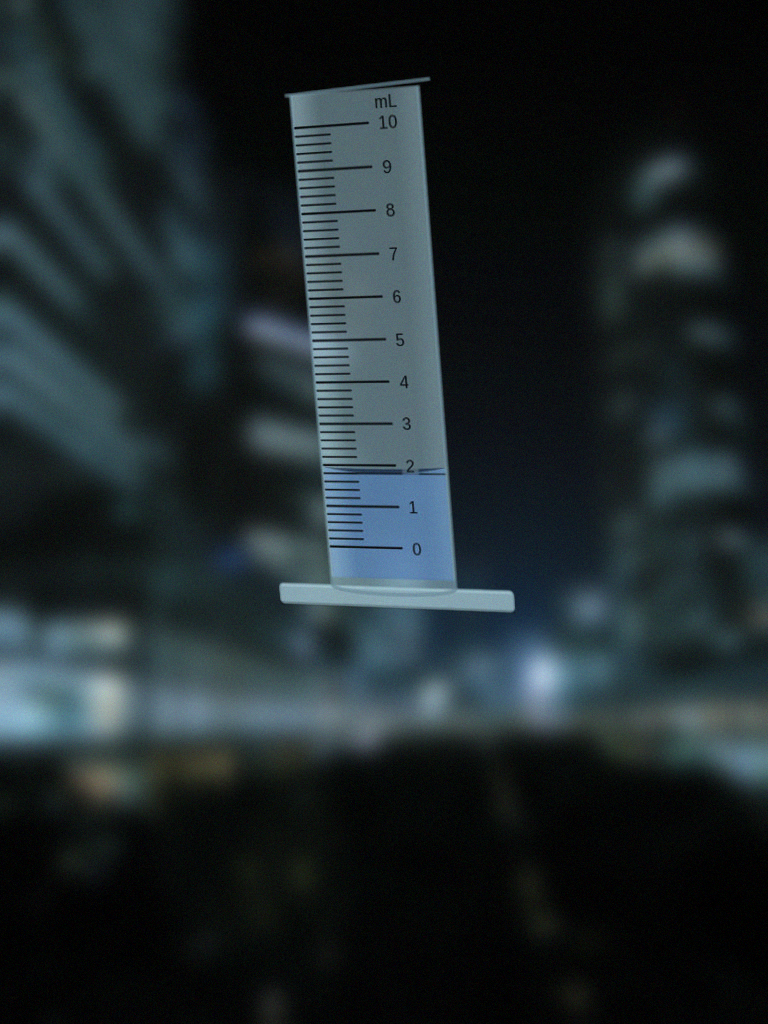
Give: 1.8,mL
